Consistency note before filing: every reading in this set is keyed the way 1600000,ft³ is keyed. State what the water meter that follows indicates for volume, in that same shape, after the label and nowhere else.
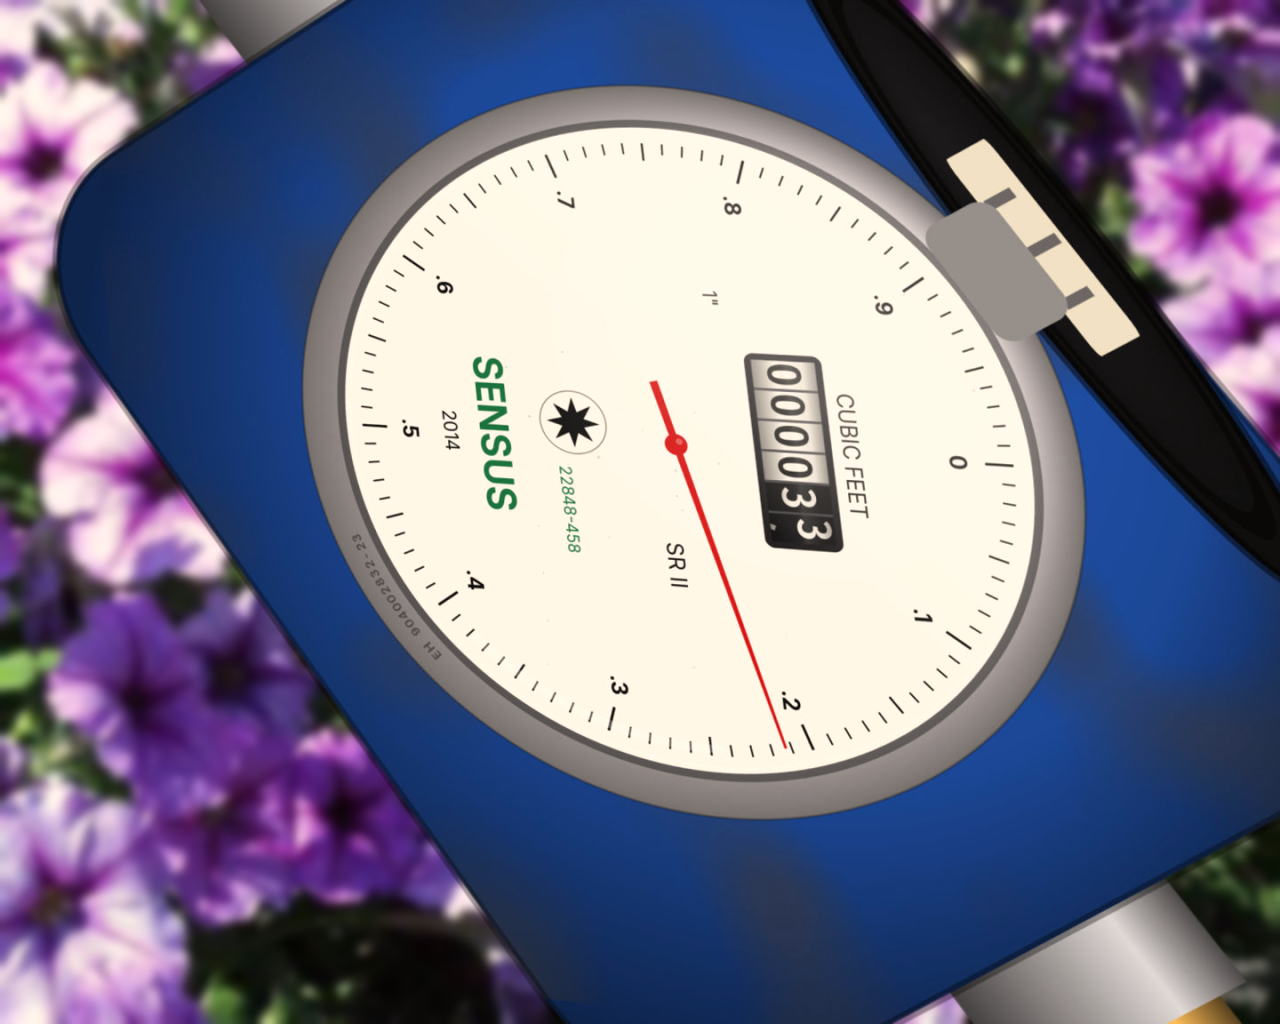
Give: 33.21,ft³
